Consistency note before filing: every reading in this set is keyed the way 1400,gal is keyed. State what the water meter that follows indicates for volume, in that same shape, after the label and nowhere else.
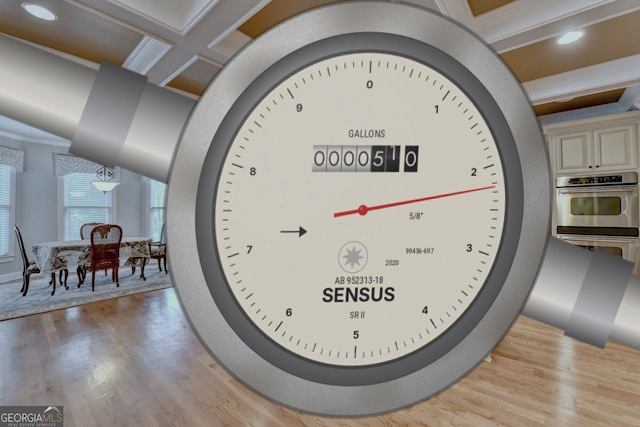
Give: 512.2,gal
